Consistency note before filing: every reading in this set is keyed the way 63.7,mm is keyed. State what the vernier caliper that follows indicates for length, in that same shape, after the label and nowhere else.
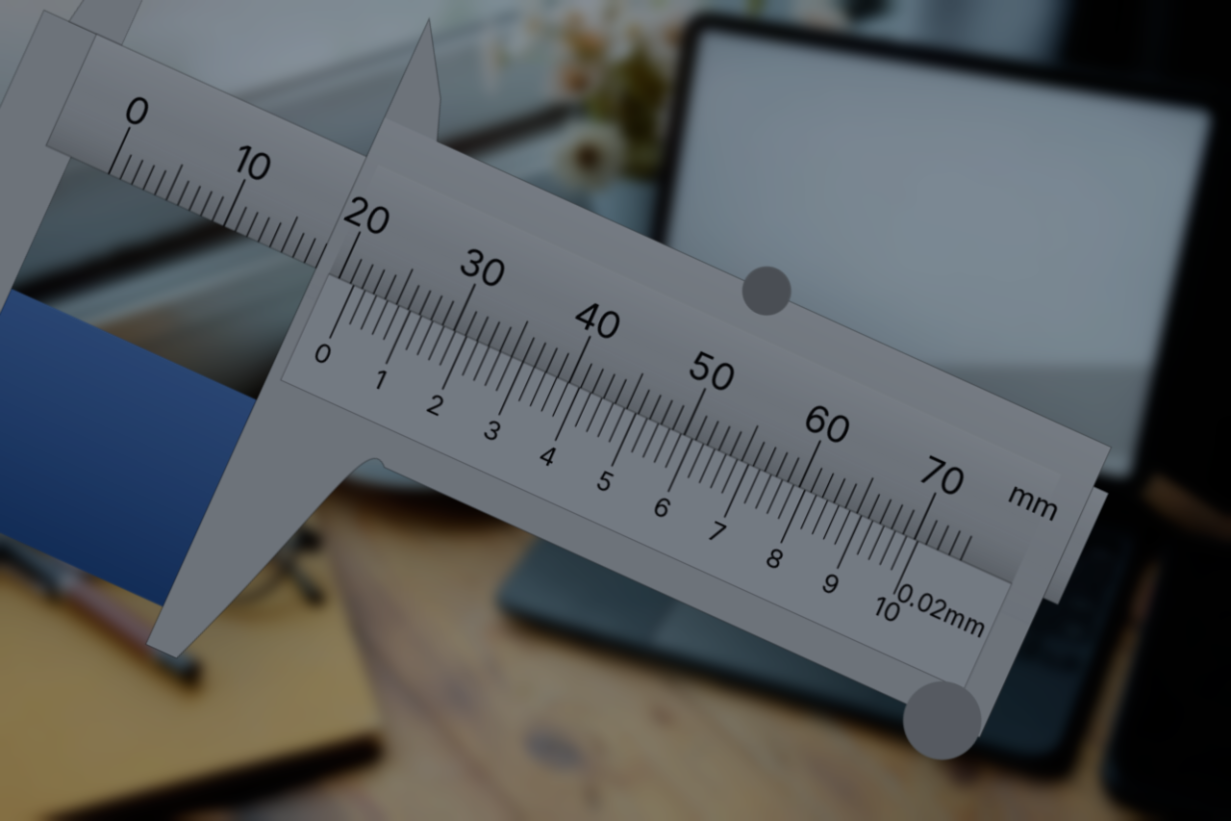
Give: 21.3,mm
